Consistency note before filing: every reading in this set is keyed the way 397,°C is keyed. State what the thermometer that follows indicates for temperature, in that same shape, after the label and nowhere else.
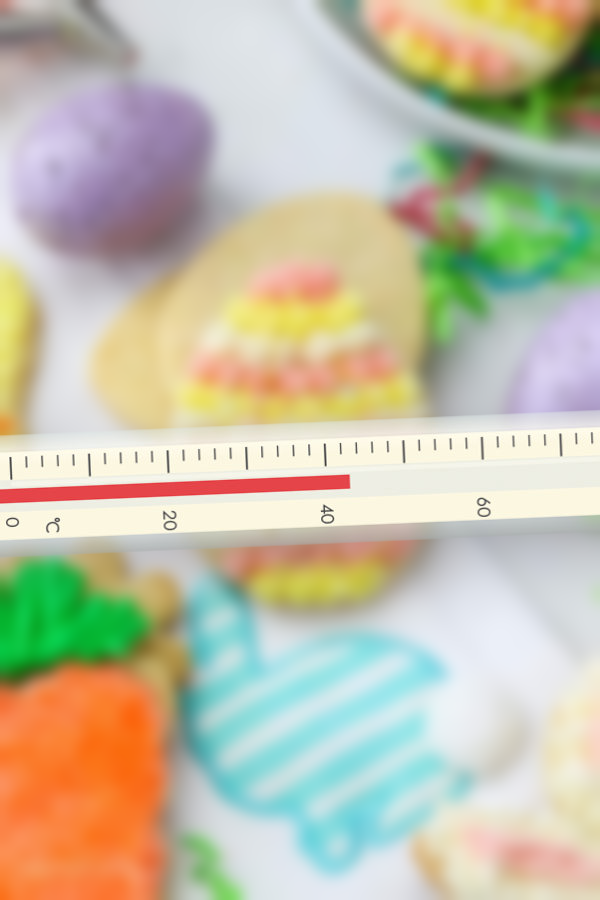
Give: 43,°C
